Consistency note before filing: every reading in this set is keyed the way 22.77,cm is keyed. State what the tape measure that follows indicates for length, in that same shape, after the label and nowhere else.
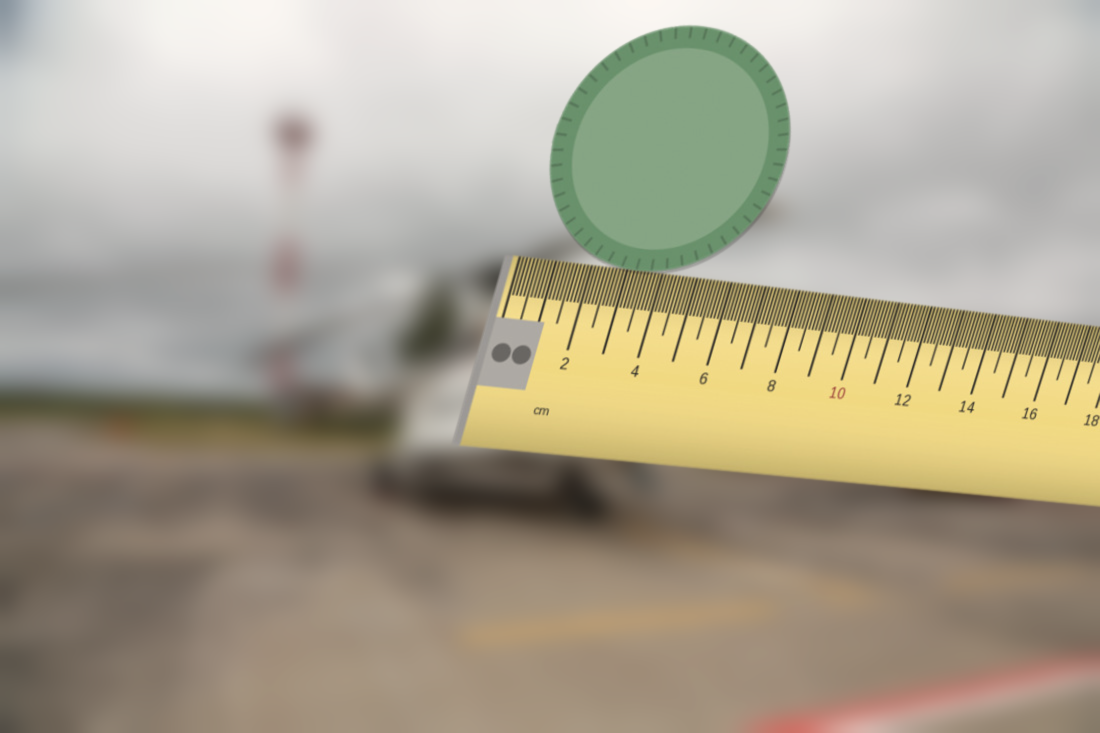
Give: 6.5,cm
